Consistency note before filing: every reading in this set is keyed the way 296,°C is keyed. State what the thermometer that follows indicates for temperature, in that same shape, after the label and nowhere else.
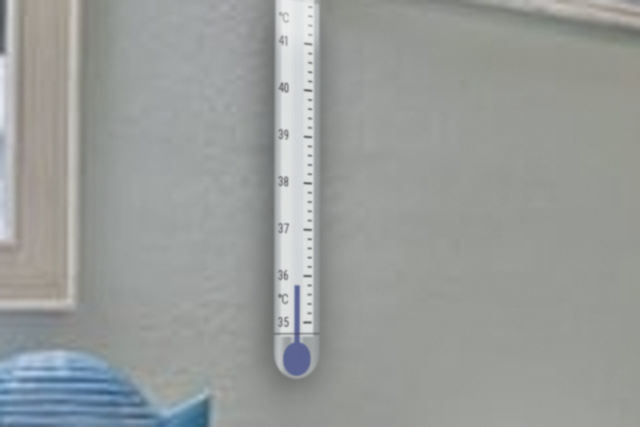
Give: 35.8,°C
